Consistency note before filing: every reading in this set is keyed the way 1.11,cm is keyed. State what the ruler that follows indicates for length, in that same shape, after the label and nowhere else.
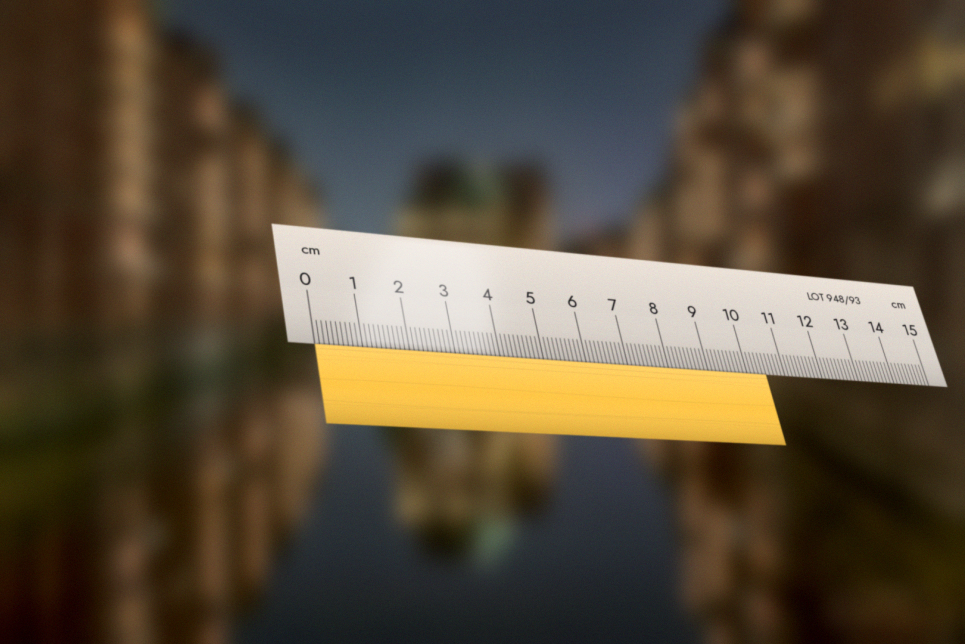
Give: 10.5,cm
